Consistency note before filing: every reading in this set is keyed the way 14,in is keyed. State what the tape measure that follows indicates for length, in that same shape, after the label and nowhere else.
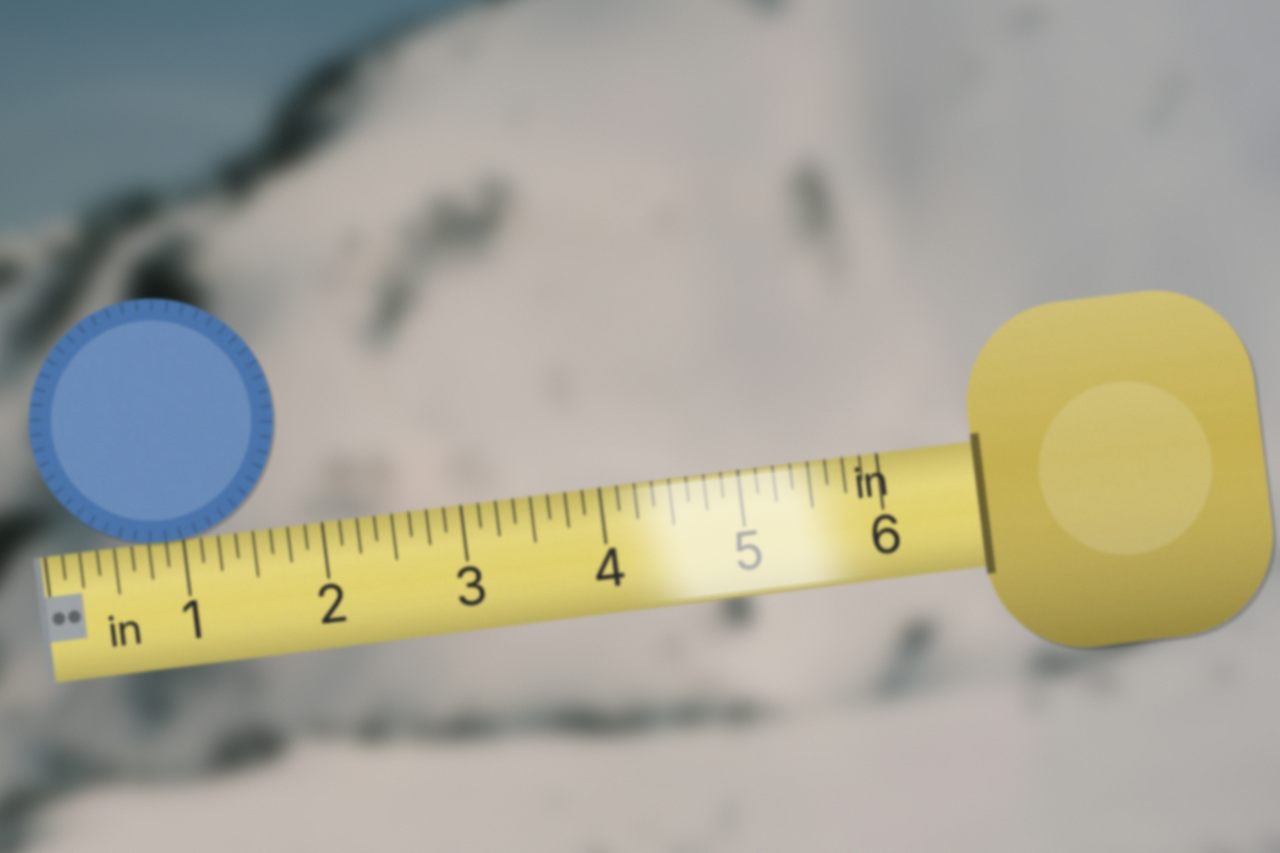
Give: 1.75,in
